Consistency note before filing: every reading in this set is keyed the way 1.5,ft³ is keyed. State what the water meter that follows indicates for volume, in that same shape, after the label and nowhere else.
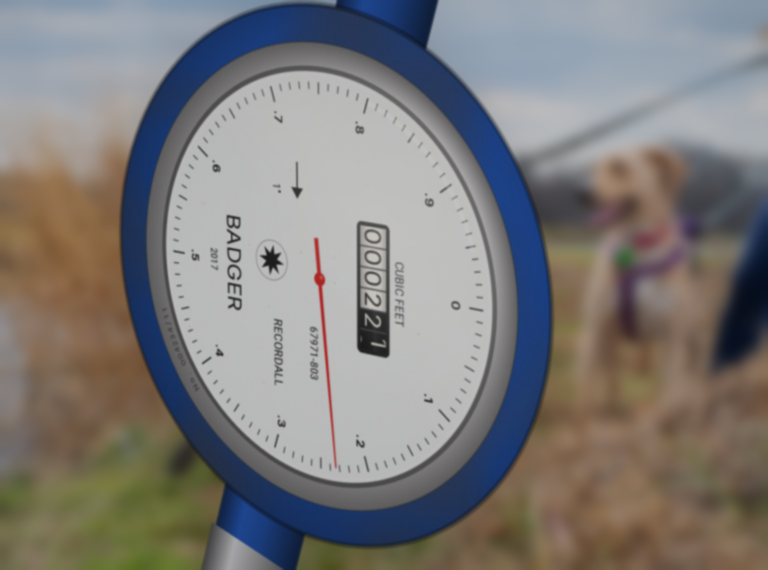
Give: 221.23,ft³
